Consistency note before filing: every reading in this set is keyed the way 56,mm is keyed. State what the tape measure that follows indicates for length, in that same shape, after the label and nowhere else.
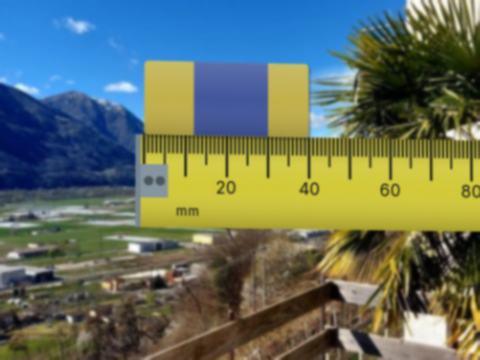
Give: 40,mm
